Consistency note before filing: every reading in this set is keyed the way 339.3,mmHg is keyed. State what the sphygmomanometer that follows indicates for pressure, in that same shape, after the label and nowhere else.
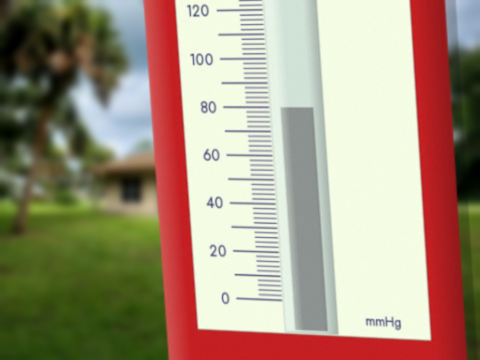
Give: 80,mmHg
